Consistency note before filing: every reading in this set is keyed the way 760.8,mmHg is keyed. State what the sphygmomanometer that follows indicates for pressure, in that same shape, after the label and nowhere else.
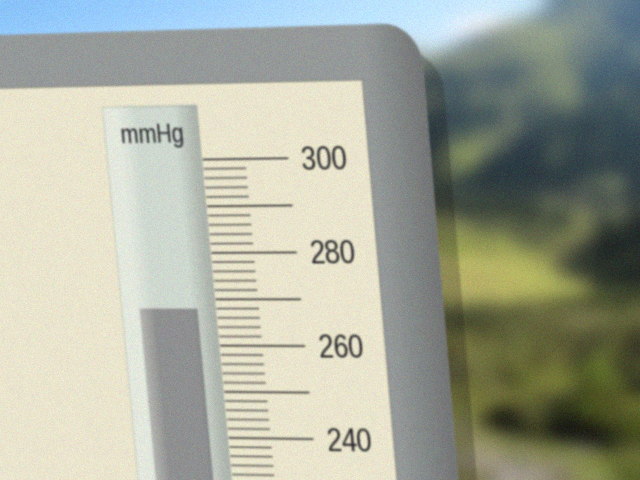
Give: 268,mmHg
